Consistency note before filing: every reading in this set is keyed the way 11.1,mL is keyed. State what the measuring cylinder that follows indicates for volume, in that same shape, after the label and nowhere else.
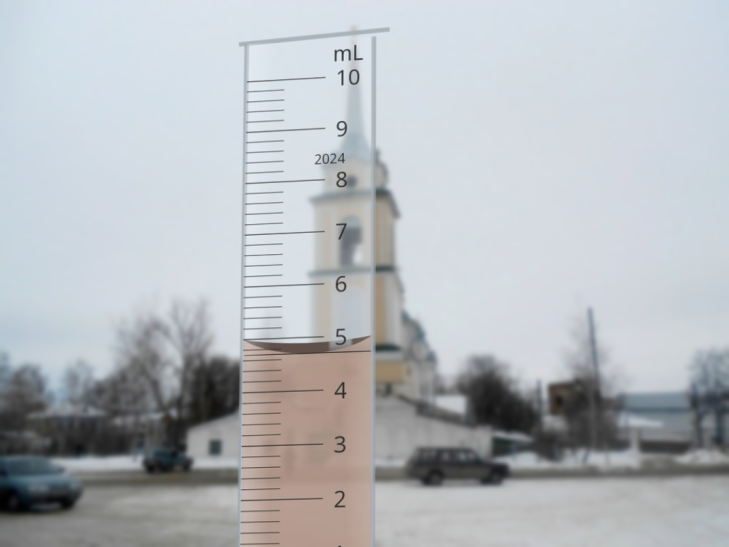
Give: 4.7,mL
